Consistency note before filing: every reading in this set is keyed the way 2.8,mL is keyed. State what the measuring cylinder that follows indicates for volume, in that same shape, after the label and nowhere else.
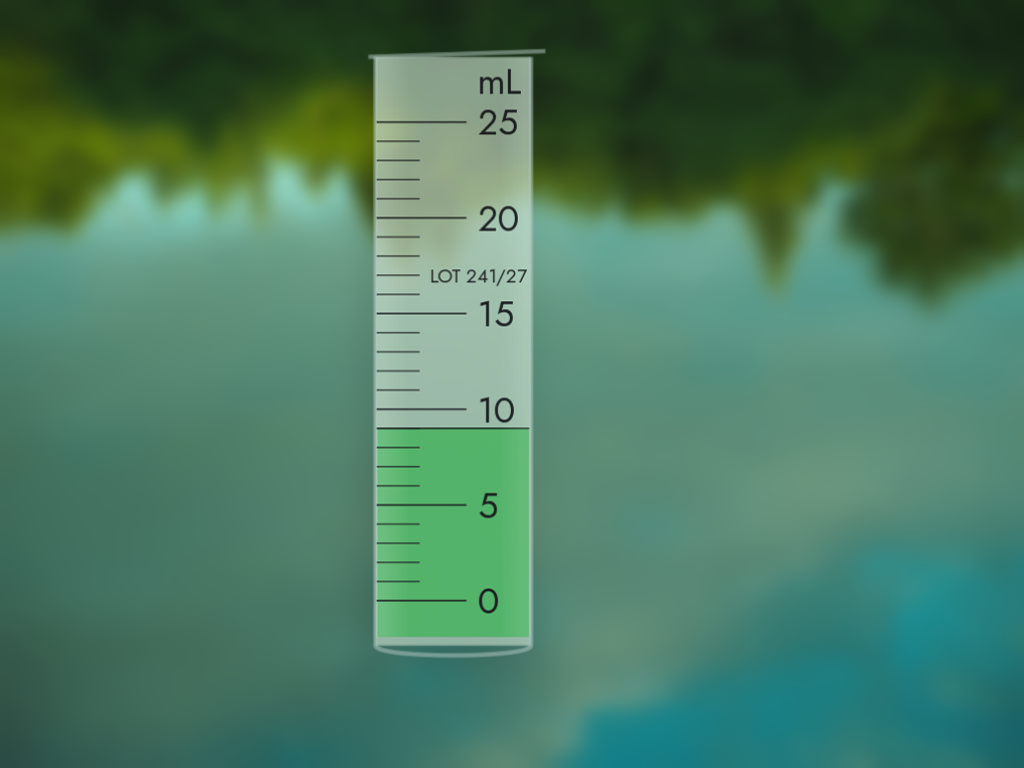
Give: 9,mL
